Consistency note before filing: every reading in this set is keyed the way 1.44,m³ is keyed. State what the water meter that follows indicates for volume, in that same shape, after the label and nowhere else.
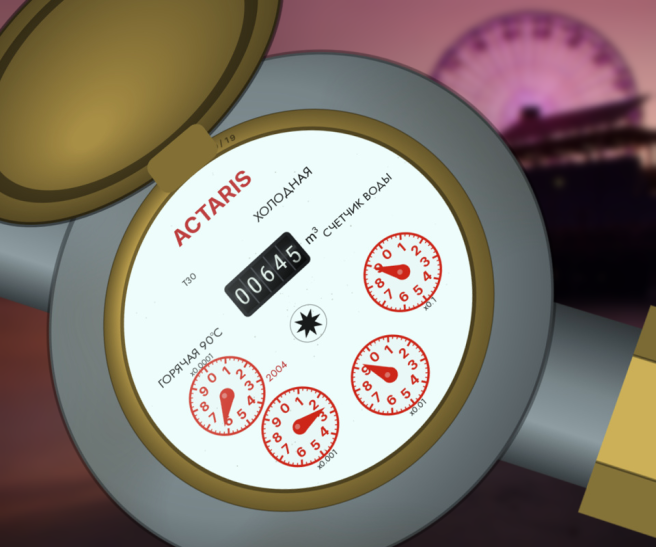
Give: 644.8926,m³
